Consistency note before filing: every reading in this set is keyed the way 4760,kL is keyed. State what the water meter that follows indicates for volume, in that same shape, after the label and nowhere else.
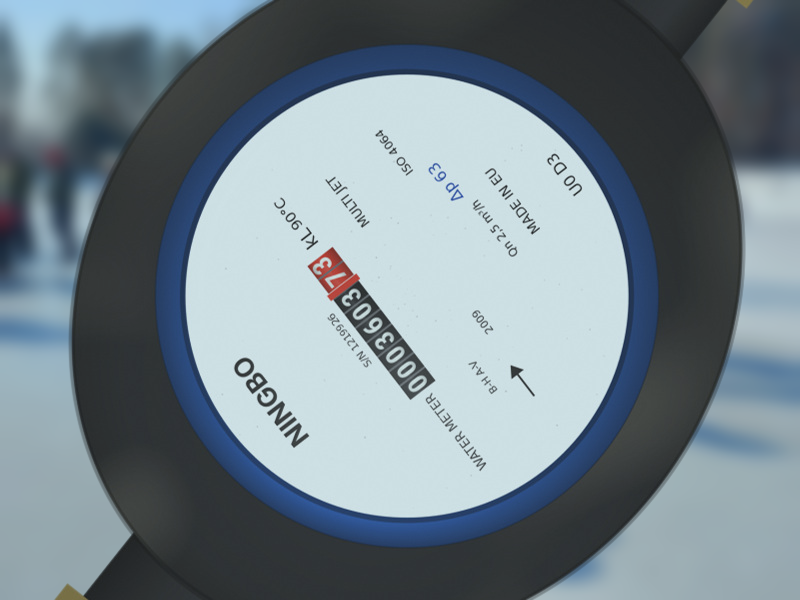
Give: 3603.73,kL
